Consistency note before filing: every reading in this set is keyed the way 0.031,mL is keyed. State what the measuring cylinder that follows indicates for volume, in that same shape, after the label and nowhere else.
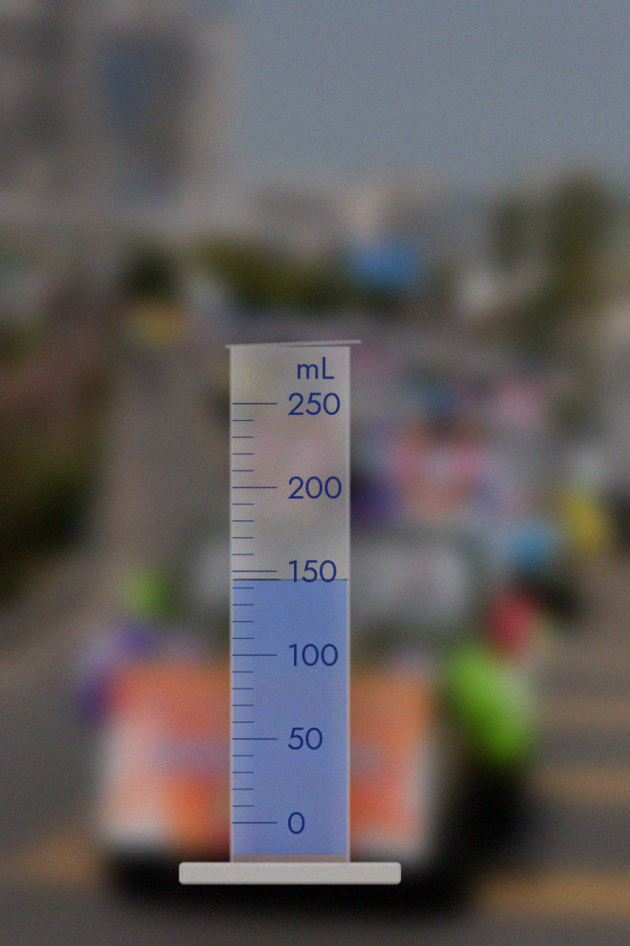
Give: 145,mL
